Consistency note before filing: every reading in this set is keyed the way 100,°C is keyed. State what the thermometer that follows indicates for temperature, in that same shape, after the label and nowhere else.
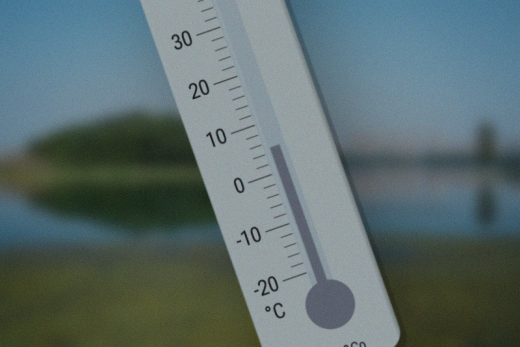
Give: 5,°C
